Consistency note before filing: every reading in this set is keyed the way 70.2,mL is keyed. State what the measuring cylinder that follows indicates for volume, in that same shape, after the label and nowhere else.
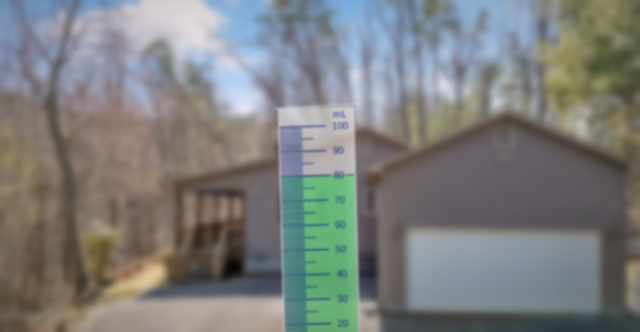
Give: 80,mL
